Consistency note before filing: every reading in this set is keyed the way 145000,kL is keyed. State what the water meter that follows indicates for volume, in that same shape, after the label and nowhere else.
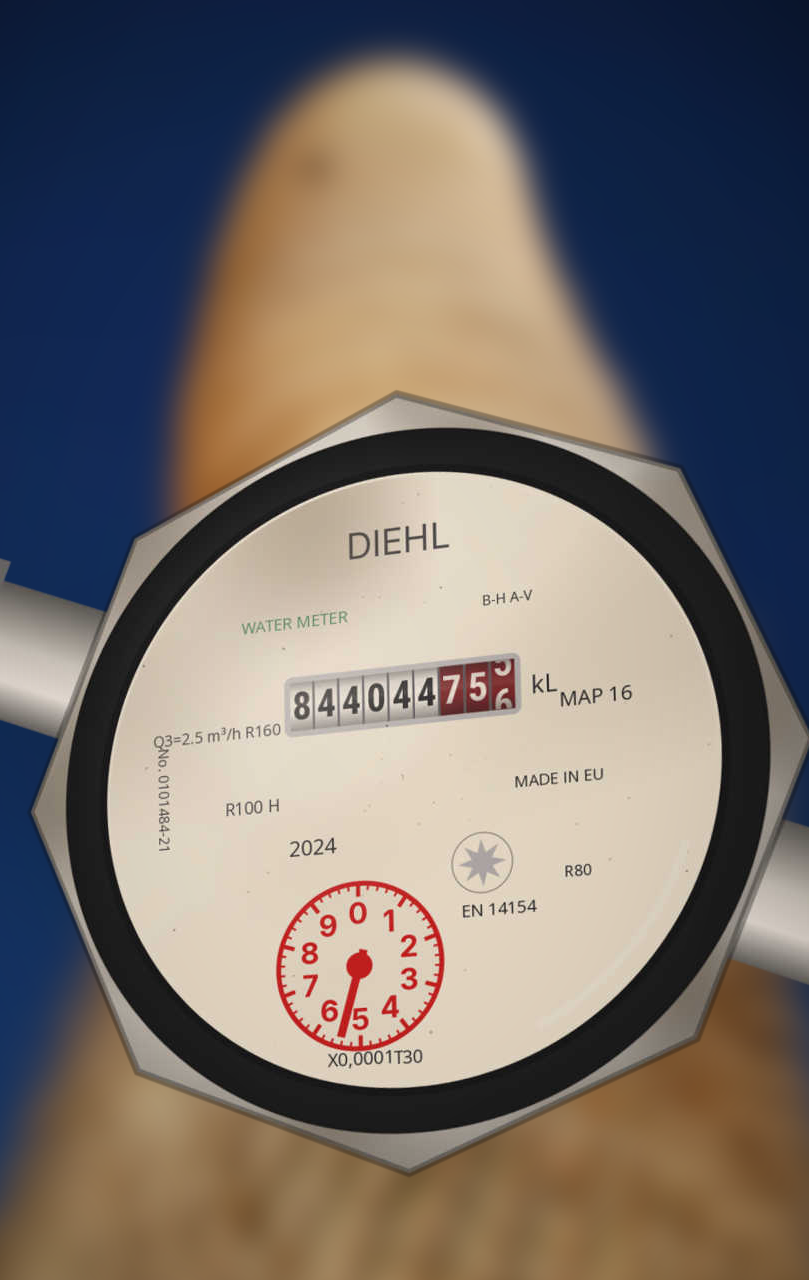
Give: 844044.7555,kL
